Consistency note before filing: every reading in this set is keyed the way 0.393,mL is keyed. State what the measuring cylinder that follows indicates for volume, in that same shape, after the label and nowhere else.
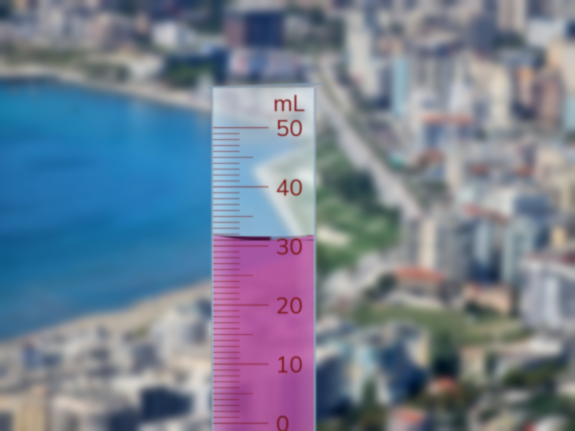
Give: 31,mL
